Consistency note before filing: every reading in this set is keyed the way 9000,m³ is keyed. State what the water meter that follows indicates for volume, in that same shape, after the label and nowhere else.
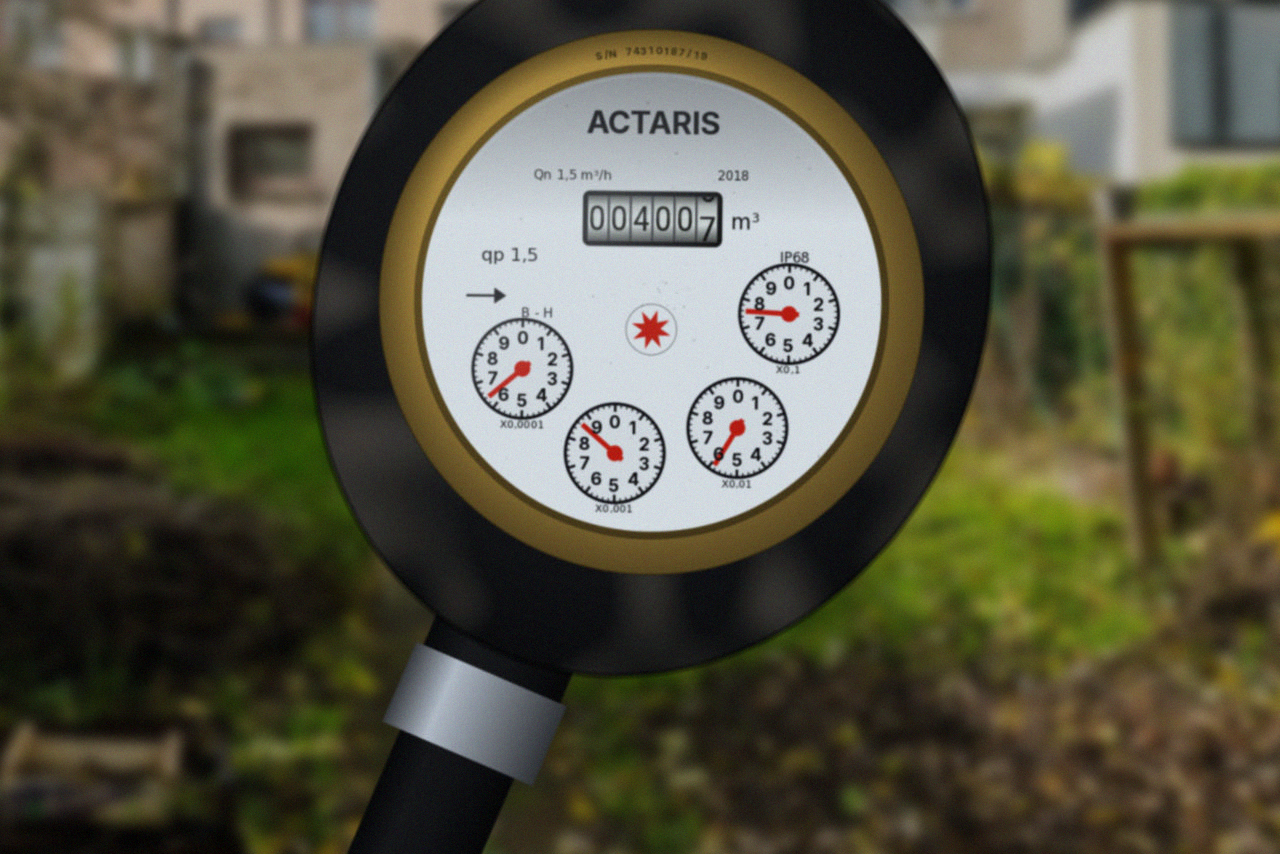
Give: 4006.7586,m³
